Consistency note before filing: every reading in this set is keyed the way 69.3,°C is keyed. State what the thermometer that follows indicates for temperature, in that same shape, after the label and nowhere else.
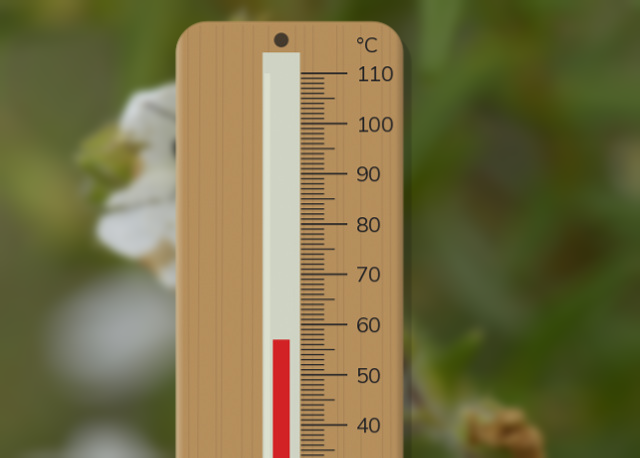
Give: 57,°C
